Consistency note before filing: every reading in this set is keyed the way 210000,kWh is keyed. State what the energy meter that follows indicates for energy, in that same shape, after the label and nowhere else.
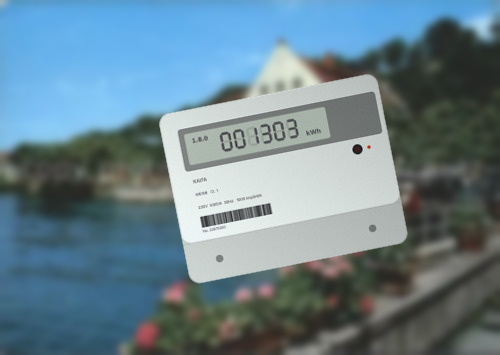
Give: 1303,kWh
